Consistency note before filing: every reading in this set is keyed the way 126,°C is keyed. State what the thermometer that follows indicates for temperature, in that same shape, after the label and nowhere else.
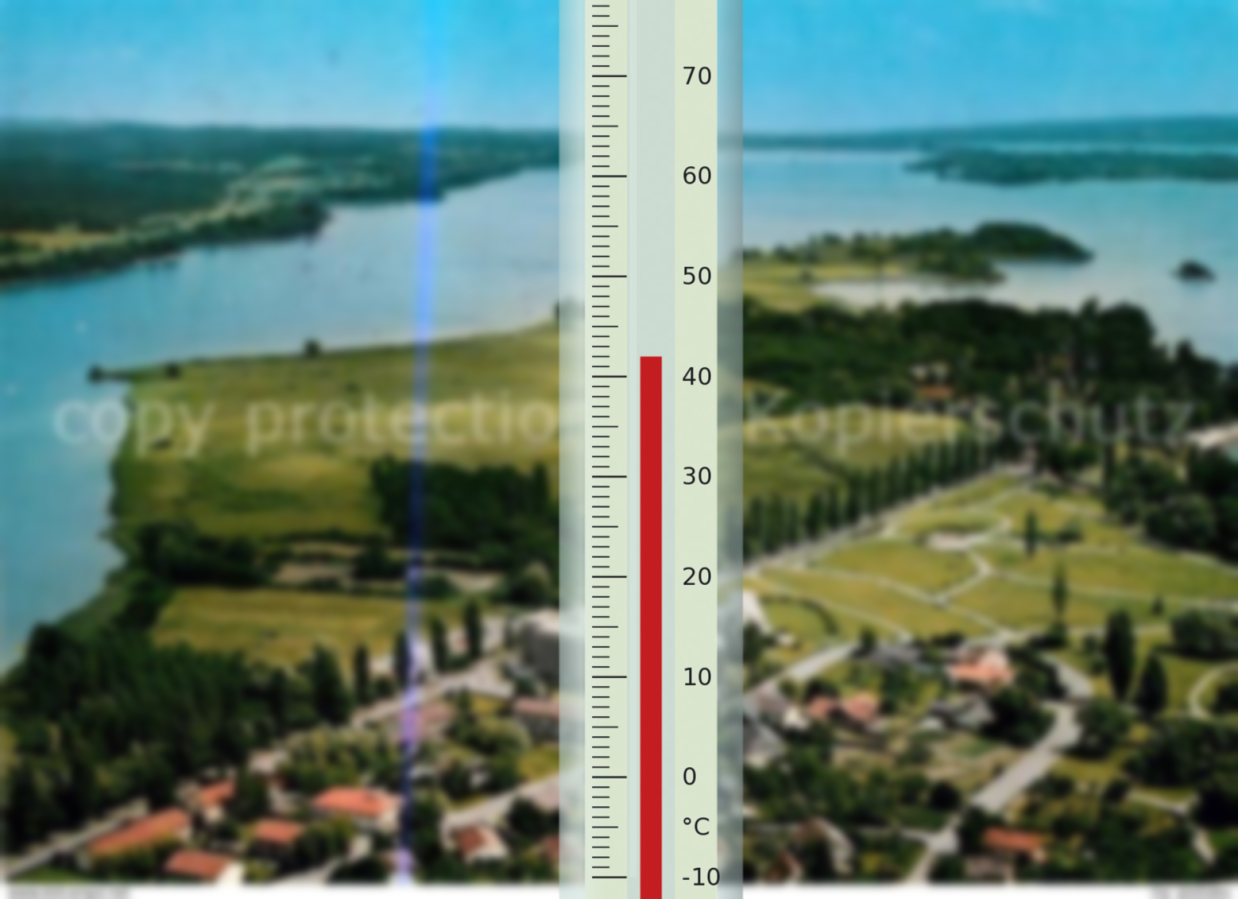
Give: 42,°C
